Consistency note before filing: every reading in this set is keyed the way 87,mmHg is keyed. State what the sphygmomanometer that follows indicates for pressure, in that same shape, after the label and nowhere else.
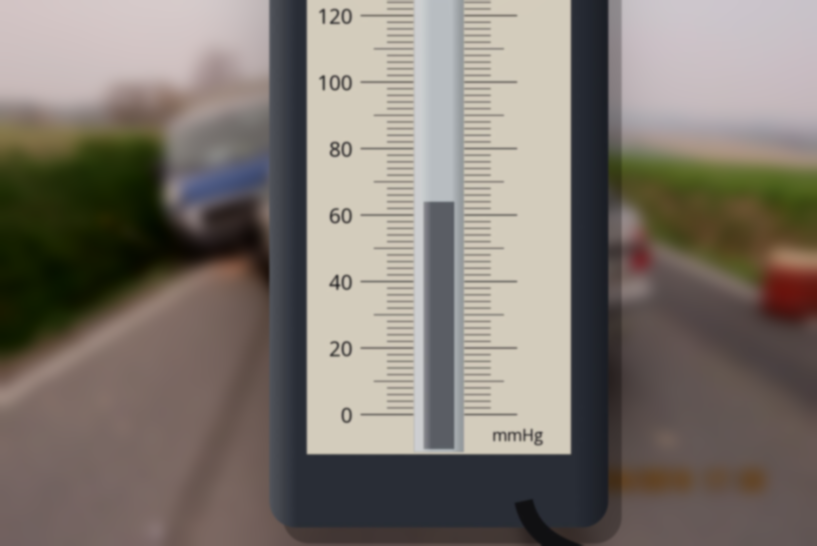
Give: 64,mmHg
